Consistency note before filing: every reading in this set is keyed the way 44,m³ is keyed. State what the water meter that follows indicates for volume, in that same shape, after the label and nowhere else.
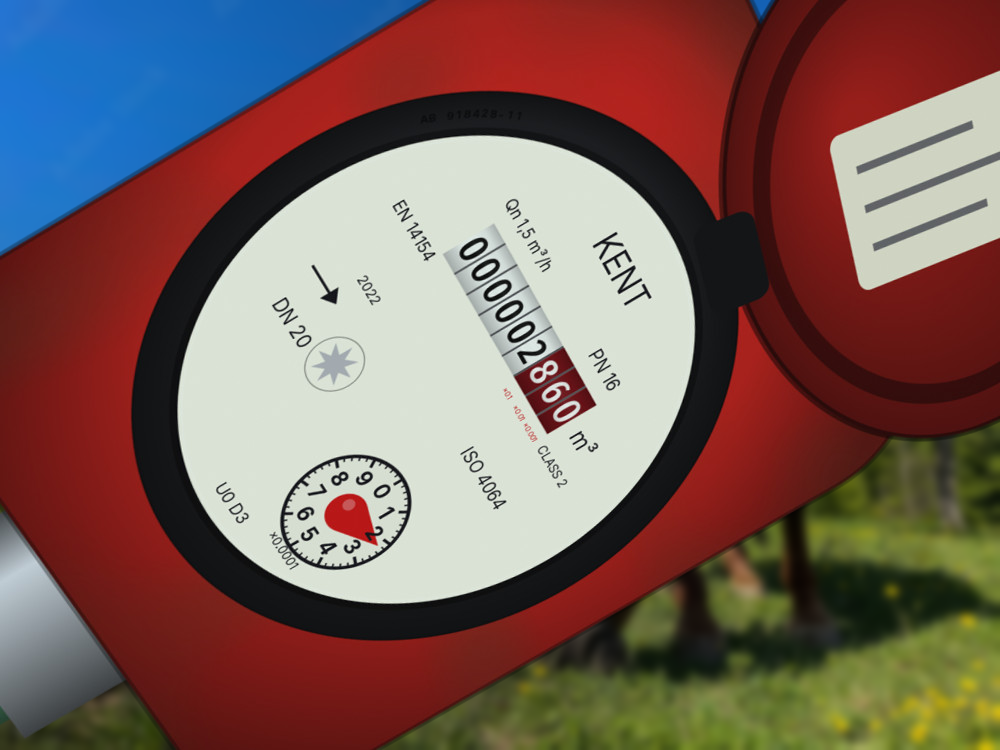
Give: 2.8602,m³
